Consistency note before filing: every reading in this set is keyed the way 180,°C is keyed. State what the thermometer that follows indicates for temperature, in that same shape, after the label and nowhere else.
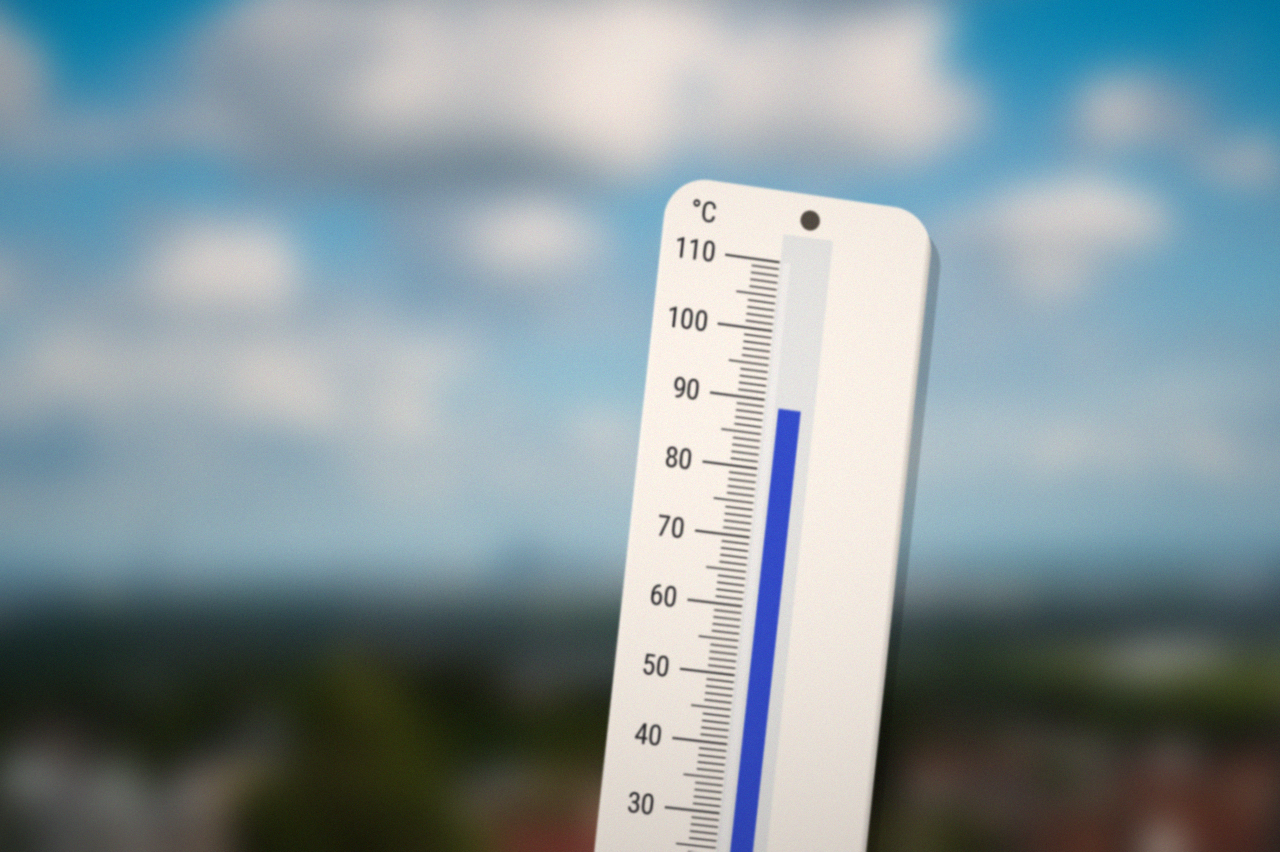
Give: 89,°C
